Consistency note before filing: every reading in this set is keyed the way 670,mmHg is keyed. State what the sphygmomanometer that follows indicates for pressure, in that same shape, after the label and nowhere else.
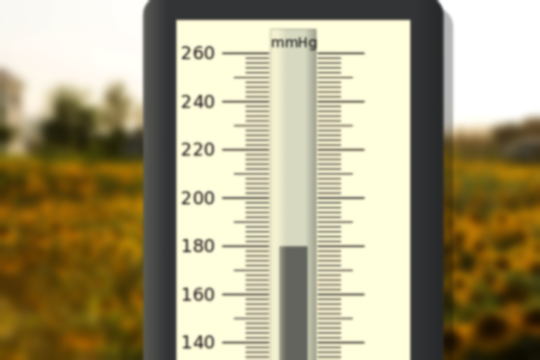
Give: 180,mmHg
